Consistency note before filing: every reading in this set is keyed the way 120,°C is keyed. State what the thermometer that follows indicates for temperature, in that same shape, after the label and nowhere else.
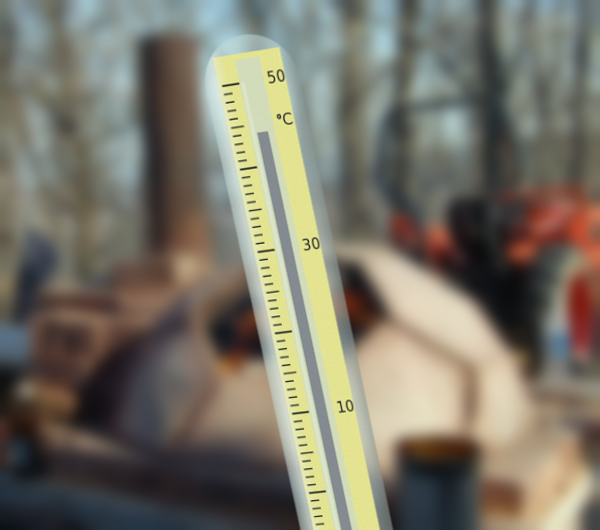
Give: 44,°C
